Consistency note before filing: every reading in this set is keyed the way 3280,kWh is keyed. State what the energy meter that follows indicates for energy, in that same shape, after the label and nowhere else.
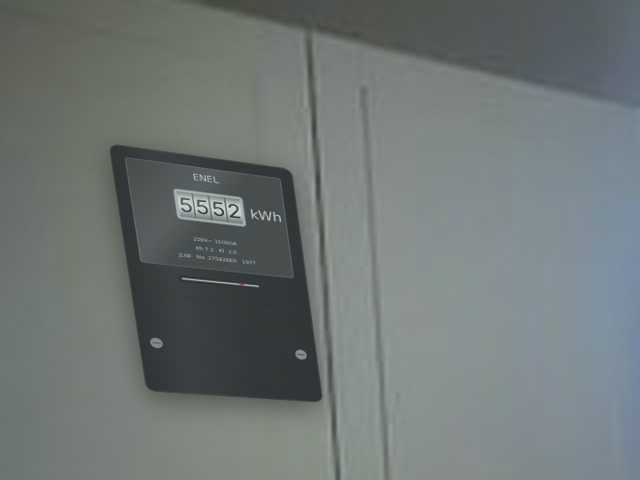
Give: 5552,kWh
